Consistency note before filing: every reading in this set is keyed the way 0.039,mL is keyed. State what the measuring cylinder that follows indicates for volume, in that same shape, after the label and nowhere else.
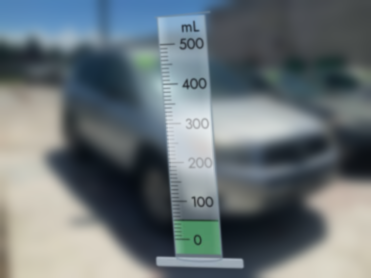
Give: 50,mL
